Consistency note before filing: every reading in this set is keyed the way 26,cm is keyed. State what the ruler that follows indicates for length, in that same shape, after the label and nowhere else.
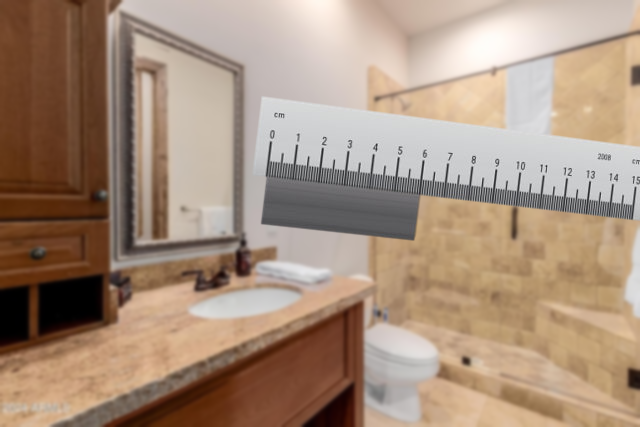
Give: 6,cm
